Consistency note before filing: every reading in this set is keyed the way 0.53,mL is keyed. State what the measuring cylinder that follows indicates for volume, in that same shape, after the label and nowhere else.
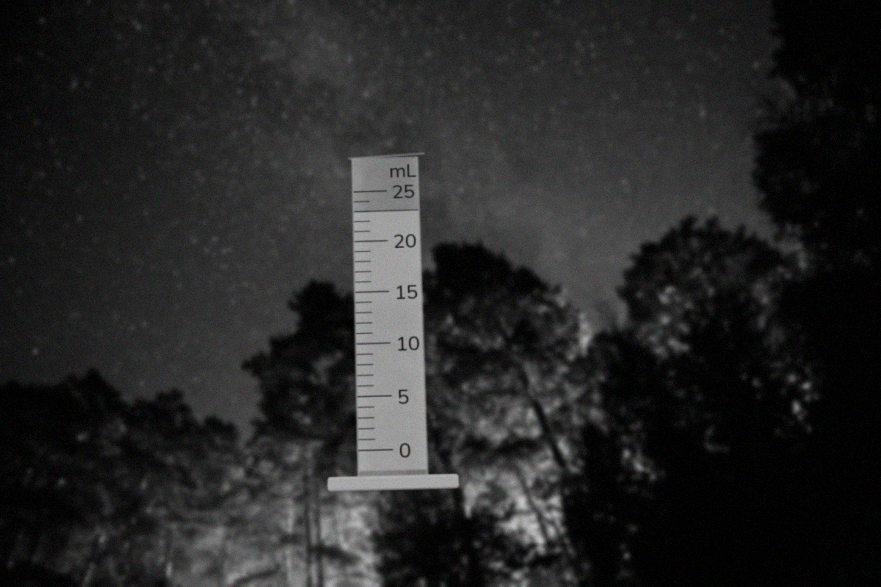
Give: 23,mL
